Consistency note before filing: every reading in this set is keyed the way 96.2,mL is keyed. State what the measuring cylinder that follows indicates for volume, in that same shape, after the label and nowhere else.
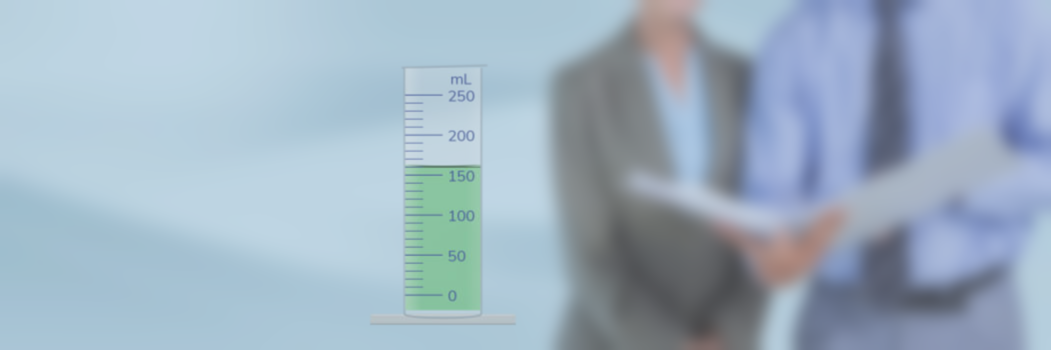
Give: 160,mL
